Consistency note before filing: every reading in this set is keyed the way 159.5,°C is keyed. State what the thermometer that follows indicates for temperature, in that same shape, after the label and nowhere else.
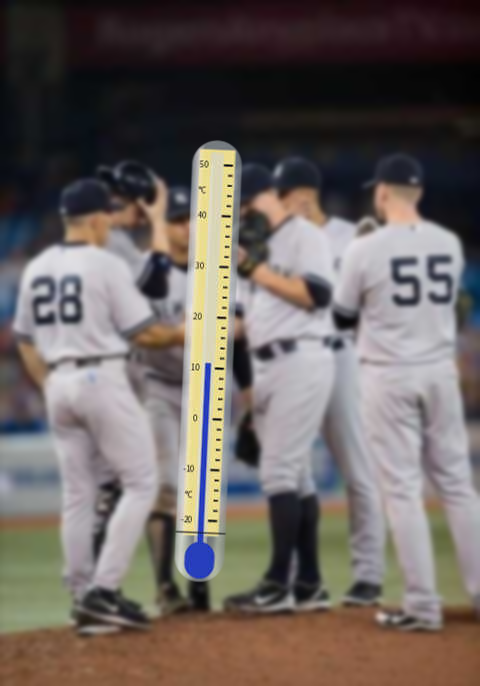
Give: 11,°C
